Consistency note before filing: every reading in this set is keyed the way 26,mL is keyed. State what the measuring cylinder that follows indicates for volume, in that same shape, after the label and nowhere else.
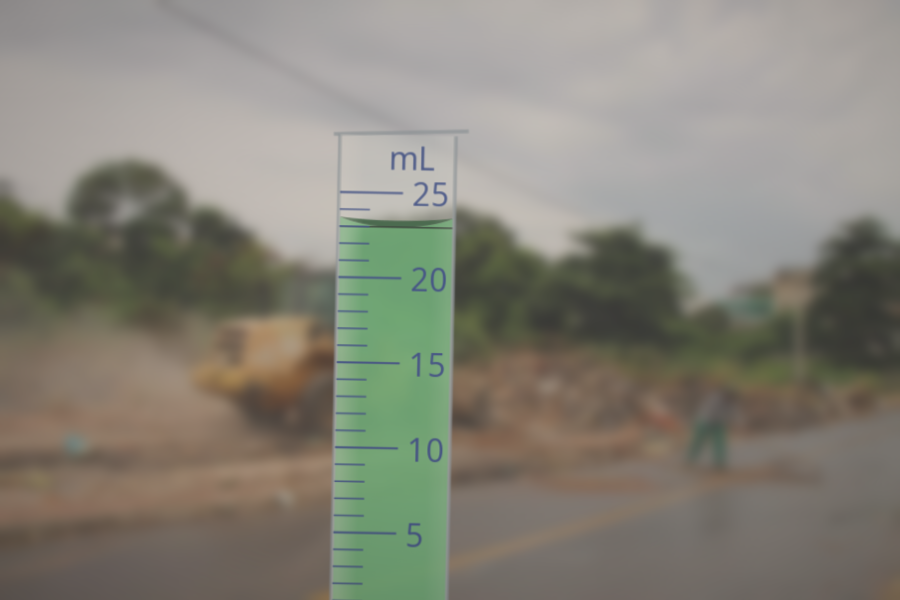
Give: 23,mL
